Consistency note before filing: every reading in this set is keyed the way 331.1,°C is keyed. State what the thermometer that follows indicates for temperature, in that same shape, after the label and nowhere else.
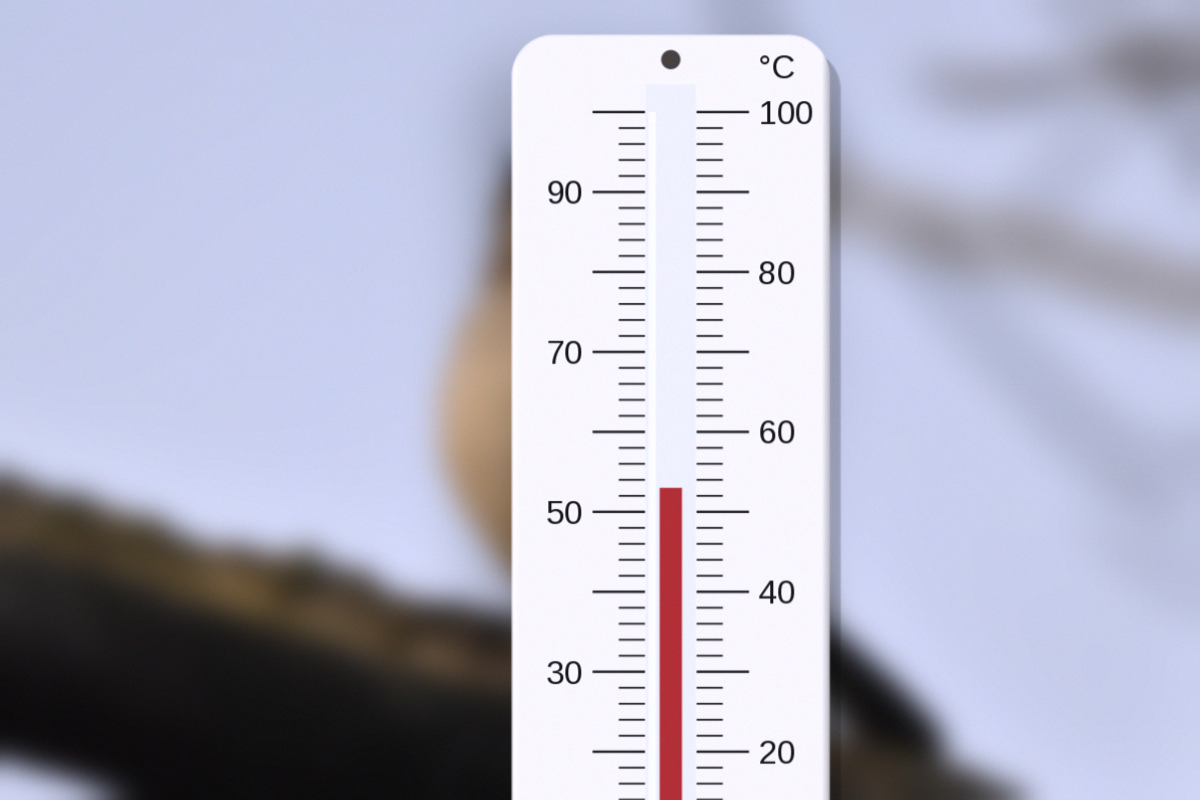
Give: 53,°C
